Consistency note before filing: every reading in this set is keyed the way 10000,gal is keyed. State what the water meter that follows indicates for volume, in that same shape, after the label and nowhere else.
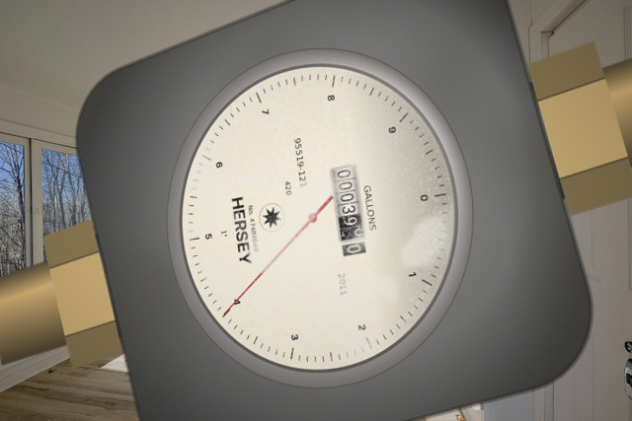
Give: 3904.0,gal
